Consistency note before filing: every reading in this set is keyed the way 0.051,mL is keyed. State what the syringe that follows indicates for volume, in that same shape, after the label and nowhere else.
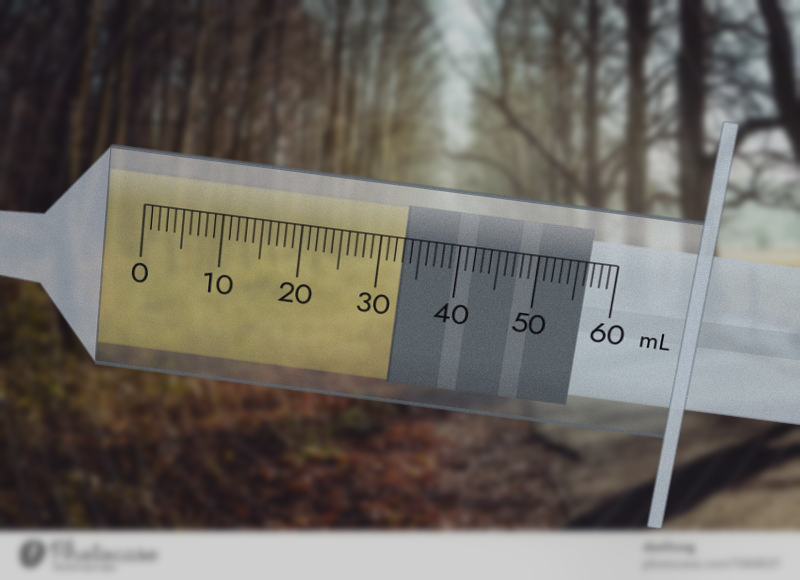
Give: 33,mL
